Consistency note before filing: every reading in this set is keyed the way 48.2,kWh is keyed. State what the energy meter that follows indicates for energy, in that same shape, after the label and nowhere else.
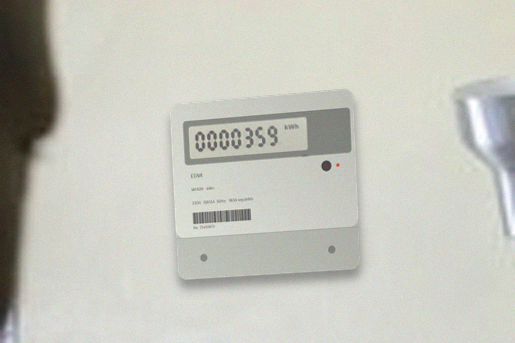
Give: 359,kWh
